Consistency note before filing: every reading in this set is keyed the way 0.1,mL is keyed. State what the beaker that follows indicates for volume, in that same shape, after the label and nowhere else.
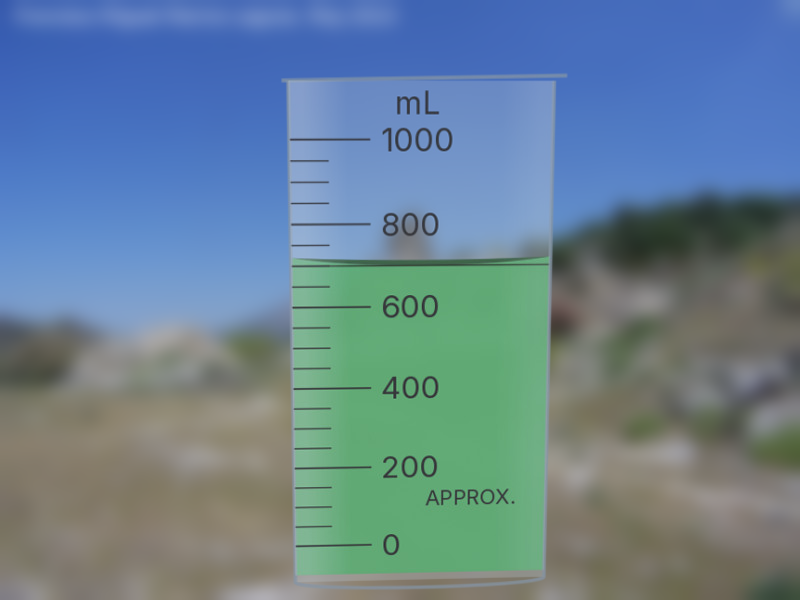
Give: 700,mL
